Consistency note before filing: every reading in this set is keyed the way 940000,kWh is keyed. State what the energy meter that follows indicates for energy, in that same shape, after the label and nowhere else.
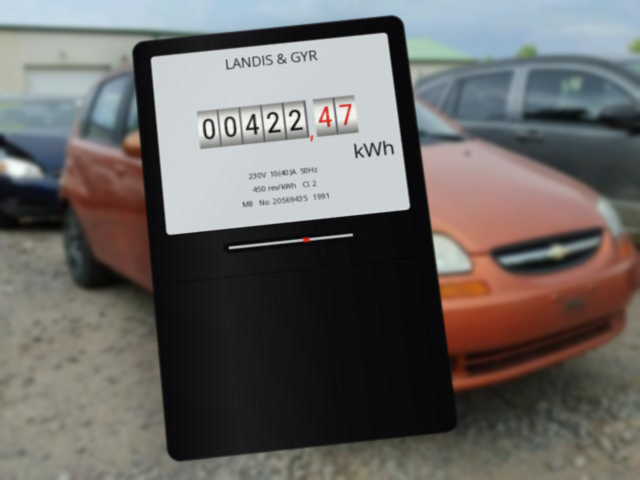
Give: 422.47,kWh
